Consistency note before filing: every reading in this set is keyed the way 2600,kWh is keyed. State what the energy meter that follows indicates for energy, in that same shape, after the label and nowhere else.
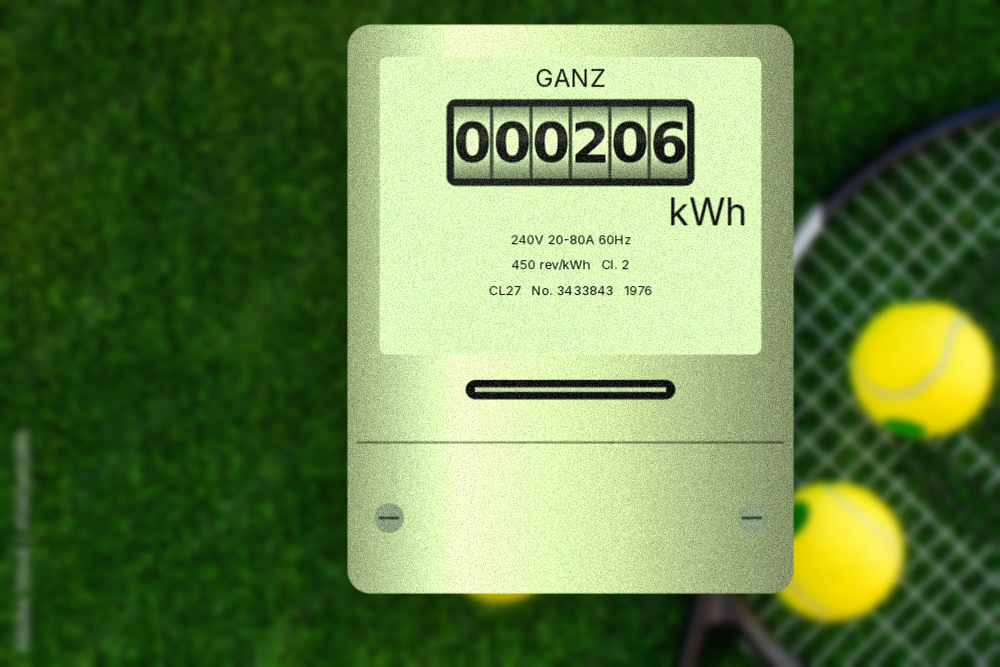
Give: 206,kWh
